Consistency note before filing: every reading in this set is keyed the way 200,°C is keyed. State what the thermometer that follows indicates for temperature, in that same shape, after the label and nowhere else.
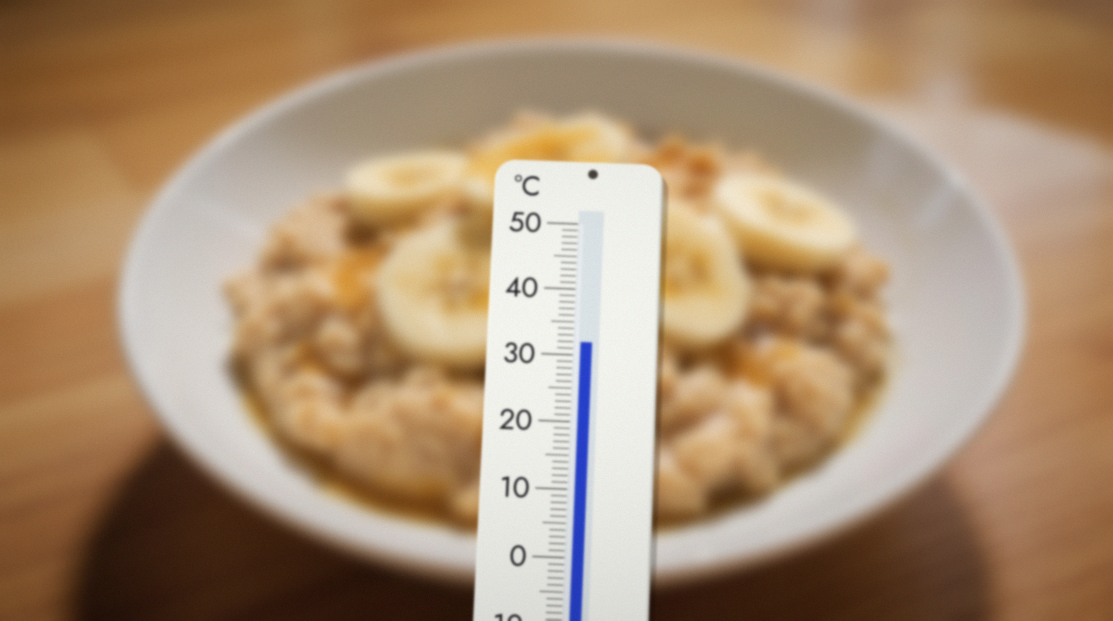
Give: 32,°C
